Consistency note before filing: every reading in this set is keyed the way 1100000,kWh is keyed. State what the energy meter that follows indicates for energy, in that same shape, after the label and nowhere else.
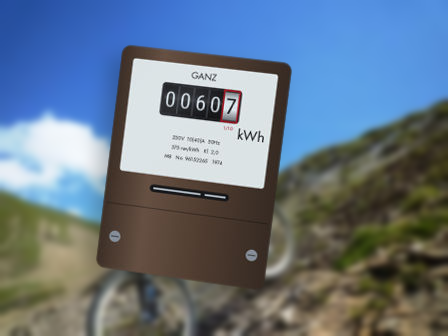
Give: 60.7,kWh
